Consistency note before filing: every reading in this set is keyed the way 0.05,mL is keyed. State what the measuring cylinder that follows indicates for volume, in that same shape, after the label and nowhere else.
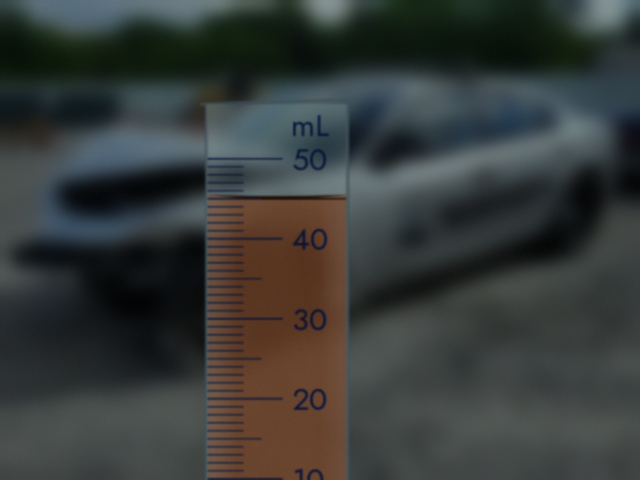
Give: 45,mL
